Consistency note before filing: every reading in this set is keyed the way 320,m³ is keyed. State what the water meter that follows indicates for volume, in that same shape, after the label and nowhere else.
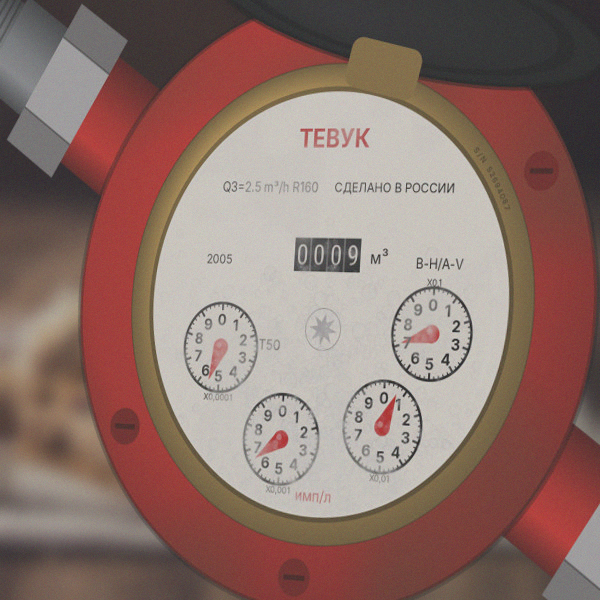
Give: 9.7065,m³
